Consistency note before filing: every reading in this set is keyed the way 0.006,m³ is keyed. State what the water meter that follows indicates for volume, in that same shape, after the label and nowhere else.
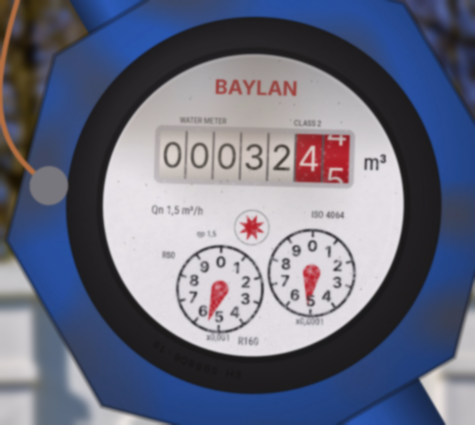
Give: 32.4455,m³
